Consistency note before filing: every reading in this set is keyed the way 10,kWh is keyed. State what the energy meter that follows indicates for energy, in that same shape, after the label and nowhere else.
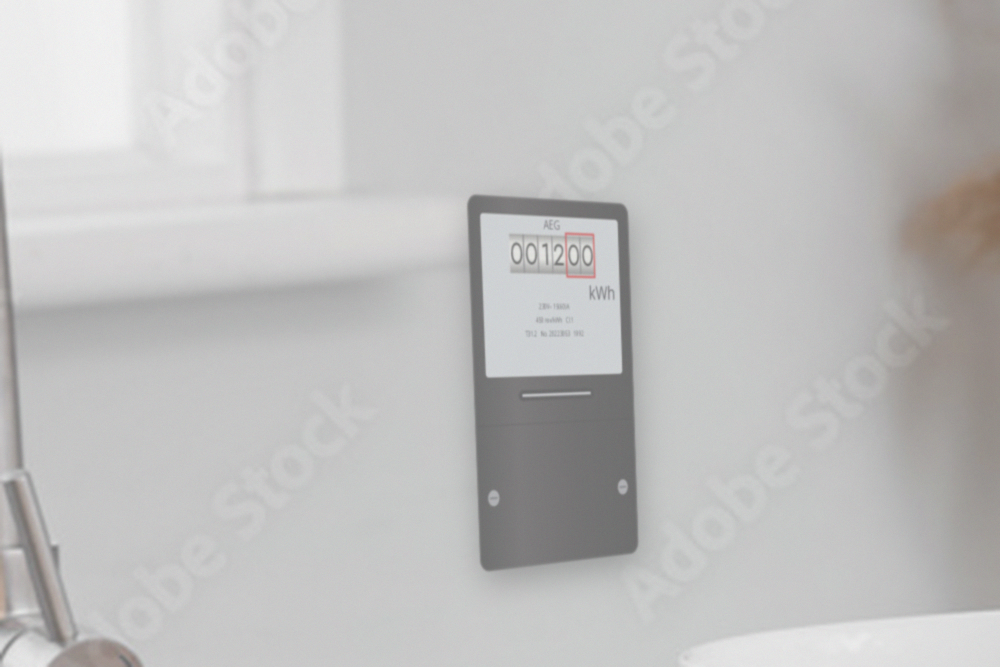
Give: 12.00,kWh
